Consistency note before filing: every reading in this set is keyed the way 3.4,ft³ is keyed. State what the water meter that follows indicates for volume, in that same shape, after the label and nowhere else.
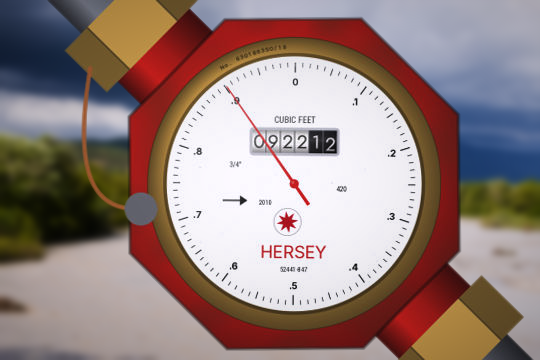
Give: 92211.90,ft³
